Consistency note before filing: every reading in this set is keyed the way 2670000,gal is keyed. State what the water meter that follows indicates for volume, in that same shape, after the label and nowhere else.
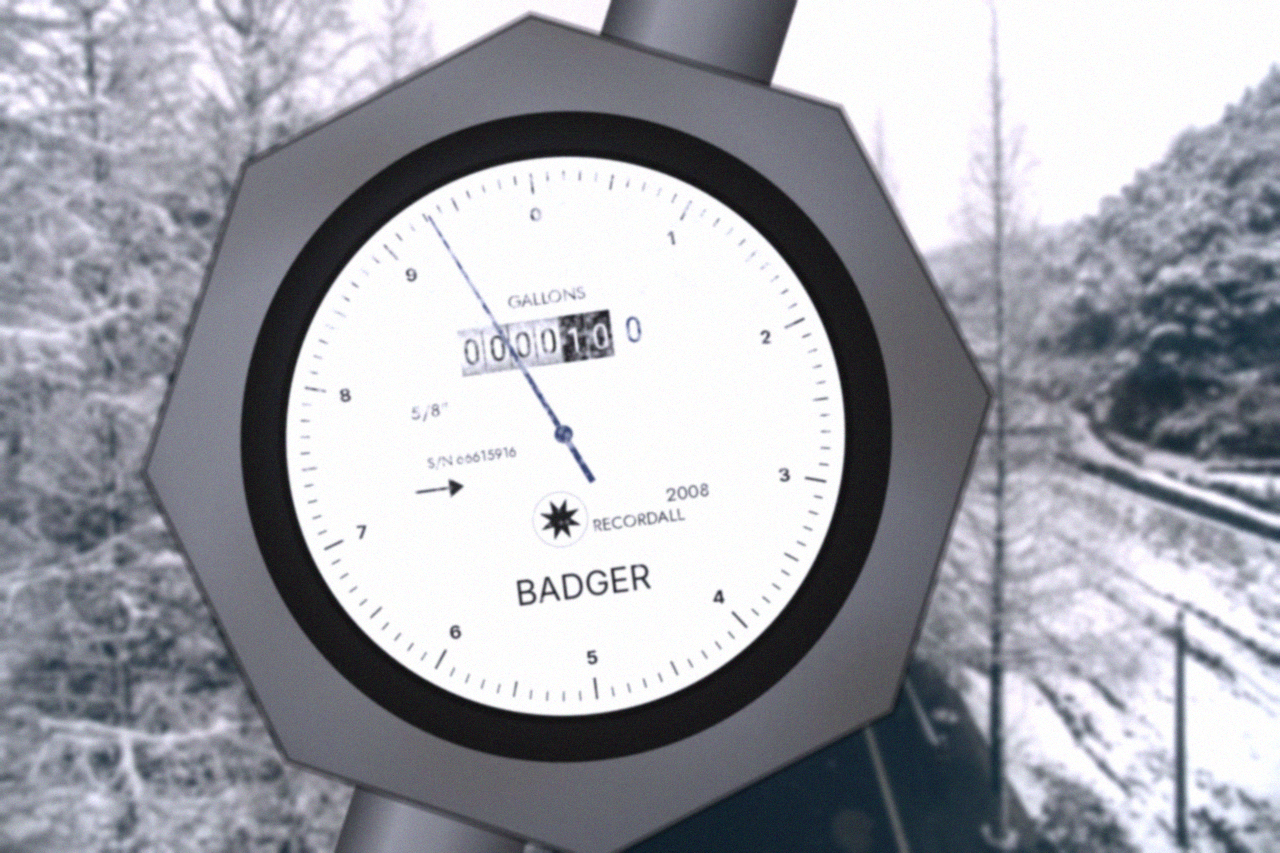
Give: 99.3,gal
